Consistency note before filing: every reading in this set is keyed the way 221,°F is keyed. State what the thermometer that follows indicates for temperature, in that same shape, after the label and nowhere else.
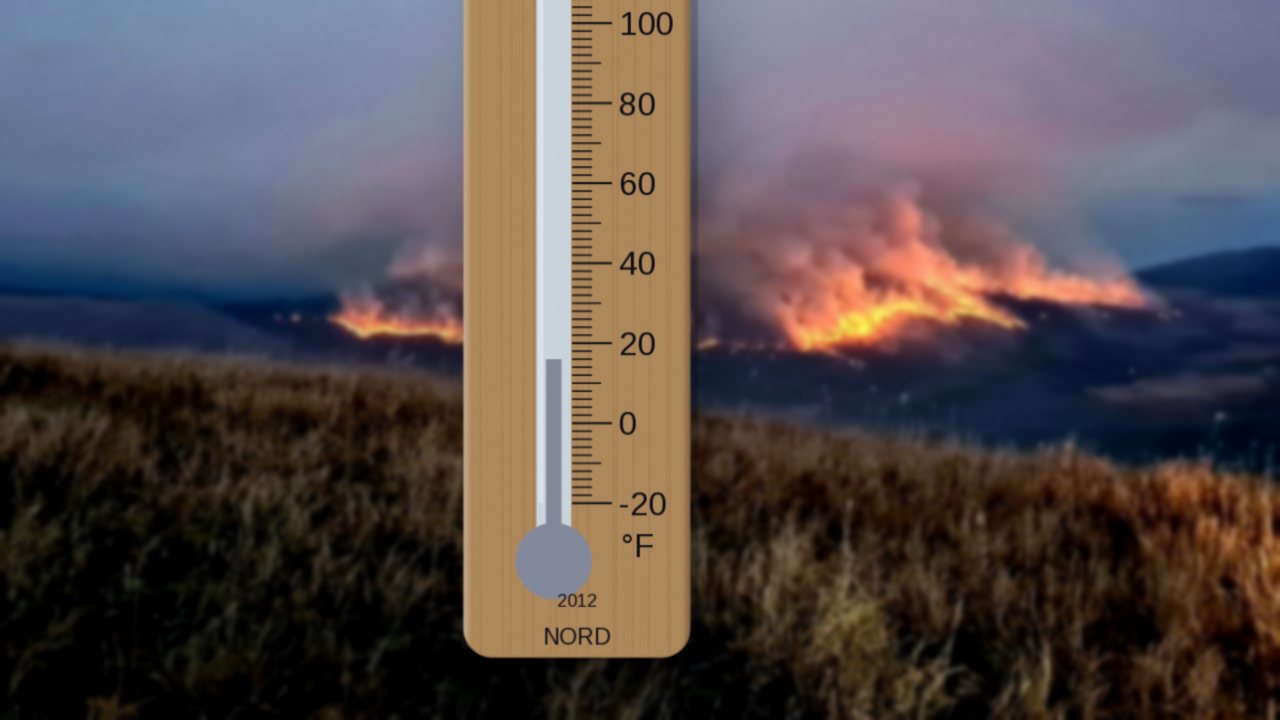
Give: 16,°F
